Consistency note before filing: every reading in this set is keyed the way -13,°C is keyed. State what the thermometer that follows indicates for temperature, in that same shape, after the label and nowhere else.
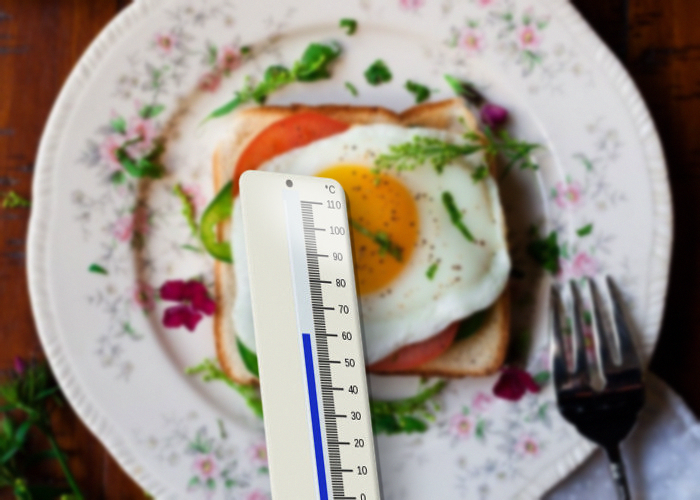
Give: 60,°C
